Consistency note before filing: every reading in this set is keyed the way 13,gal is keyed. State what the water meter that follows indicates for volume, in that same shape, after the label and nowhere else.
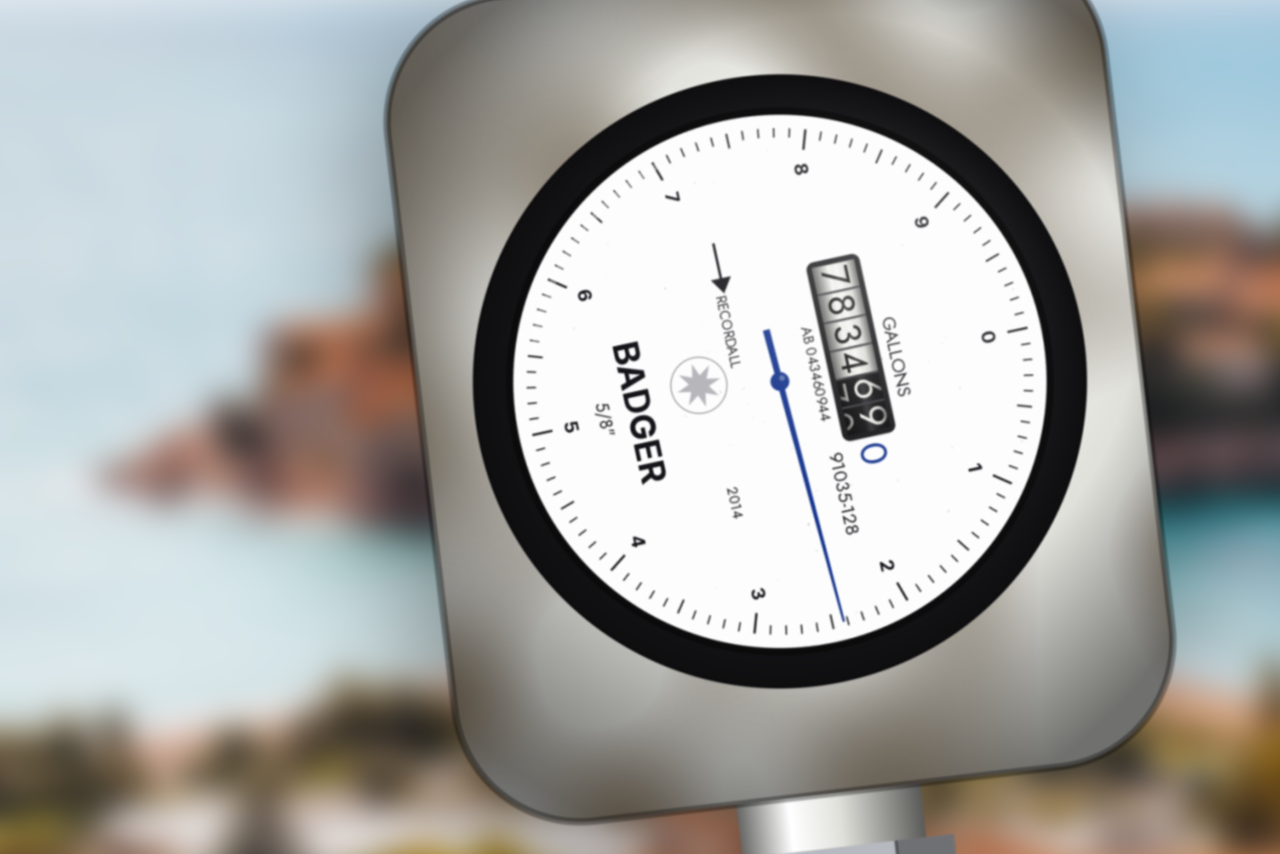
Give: 7834692.4,gal
